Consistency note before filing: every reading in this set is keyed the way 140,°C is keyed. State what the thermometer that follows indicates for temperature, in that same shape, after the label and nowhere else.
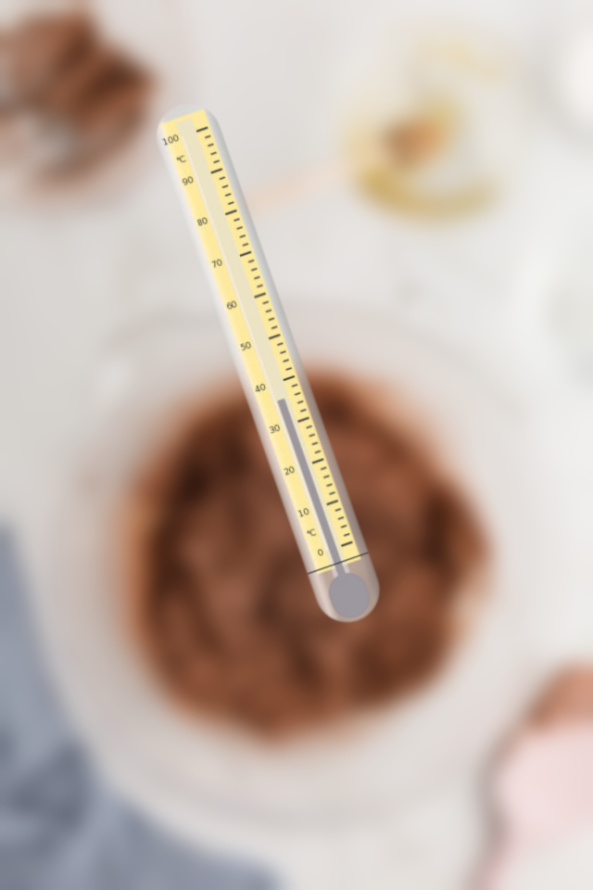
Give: 36,°C
